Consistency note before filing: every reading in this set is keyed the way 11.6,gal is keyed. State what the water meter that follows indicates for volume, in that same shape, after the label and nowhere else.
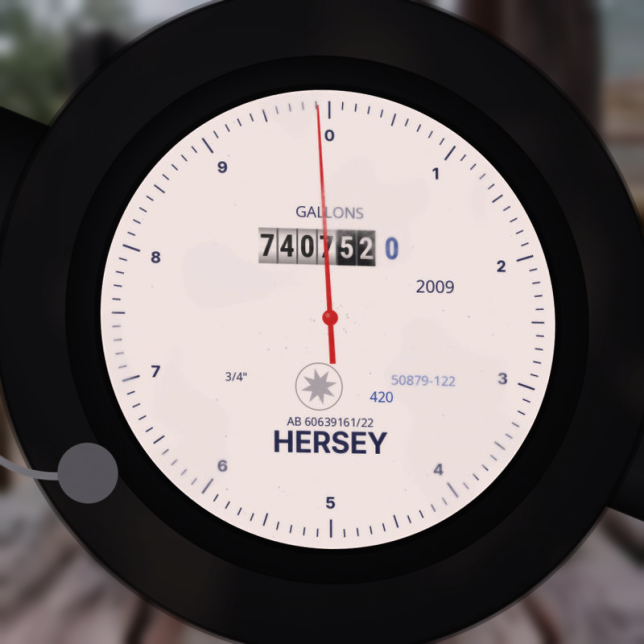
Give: 7407519.9,gal
